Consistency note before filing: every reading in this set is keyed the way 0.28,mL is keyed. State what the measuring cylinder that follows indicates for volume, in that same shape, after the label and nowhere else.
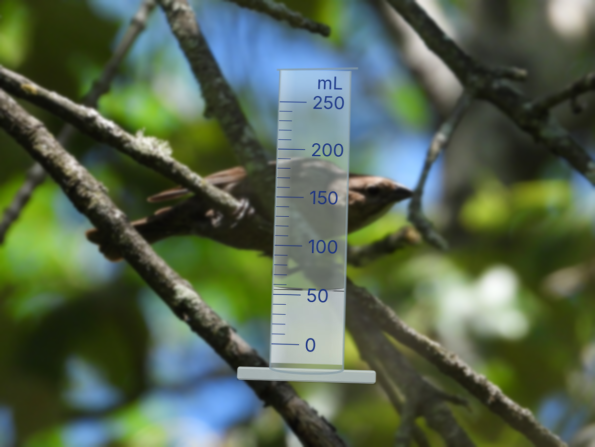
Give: 55,mL
